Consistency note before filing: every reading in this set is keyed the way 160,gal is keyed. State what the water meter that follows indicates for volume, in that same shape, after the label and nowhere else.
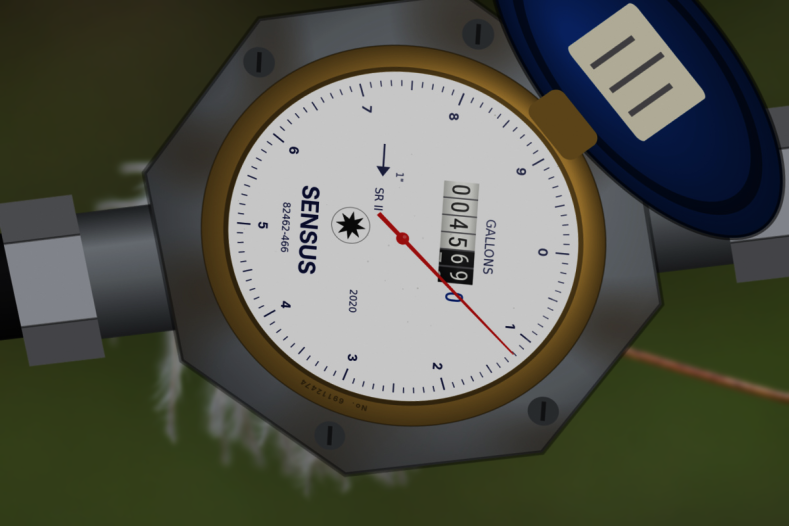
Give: 45691.2,gal
